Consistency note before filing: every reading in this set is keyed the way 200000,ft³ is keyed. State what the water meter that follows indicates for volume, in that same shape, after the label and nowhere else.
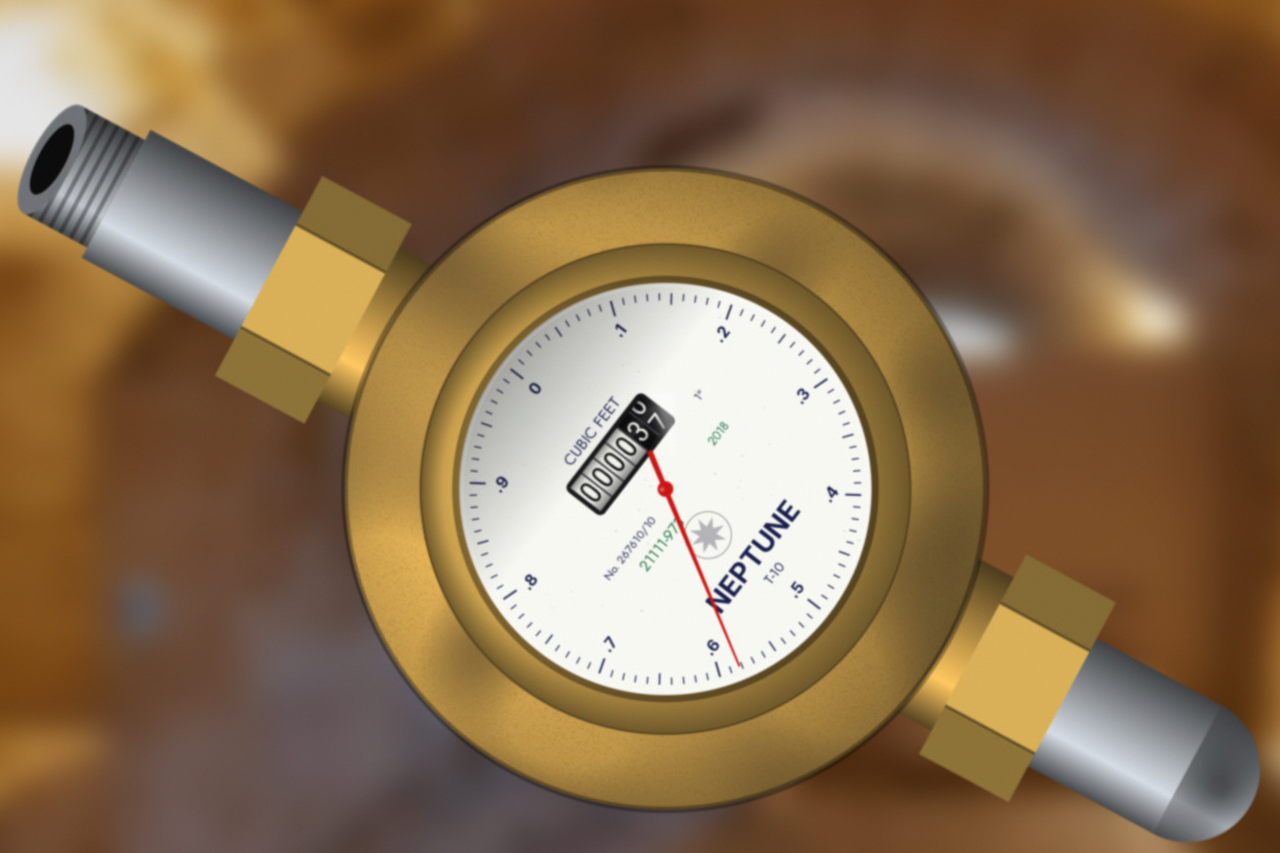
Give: 36.58,ft³
